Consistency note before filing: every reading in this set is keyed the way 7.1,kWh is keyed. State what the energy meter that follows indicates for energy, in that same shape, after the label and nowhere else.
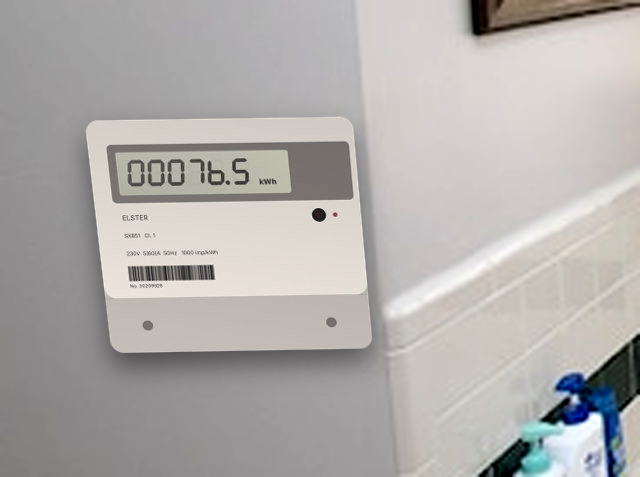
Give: 76.5,kWh
